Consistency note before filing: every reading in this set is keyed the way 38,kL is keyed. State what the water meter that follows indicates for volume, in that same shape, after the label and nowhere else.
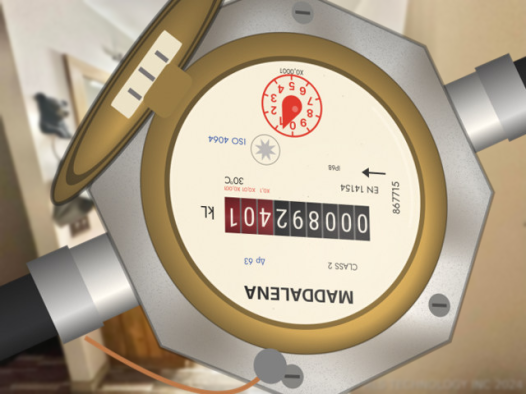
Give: 892.4010,kL
